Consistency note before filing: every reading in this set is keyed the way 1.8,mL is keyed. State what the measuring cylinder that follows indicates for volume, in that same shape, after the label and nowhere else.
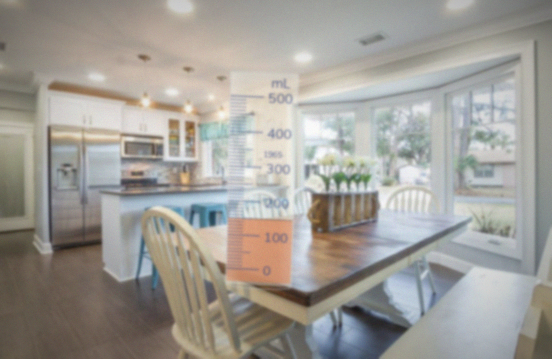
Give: 150,mL
